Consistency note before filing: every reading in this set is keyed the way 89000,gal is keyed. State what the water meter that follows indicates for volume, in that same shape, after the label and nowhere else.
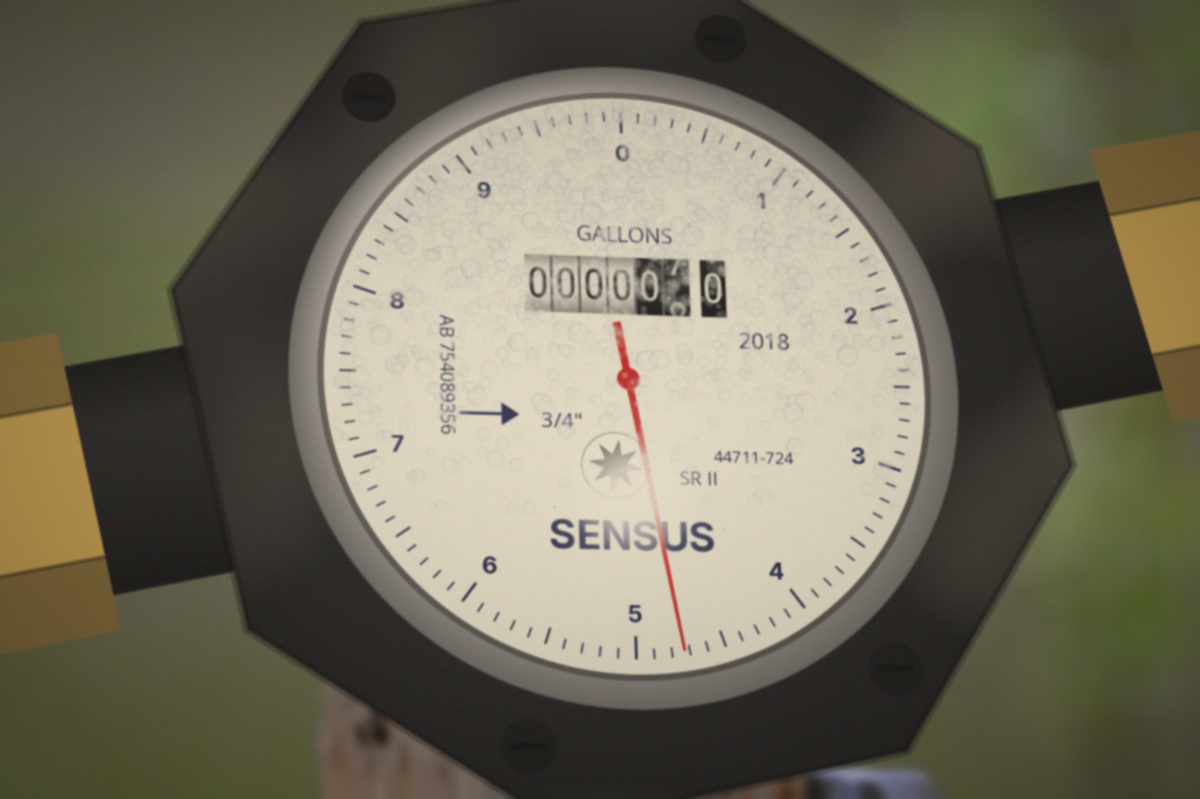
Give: 74.7,gal
